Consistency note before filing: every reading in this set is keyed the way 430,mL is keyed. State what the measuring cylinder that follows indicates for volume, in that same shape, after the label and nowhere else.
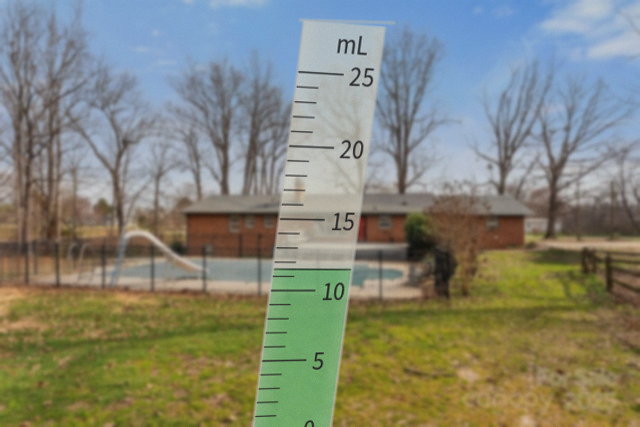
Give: 11.5,mL
